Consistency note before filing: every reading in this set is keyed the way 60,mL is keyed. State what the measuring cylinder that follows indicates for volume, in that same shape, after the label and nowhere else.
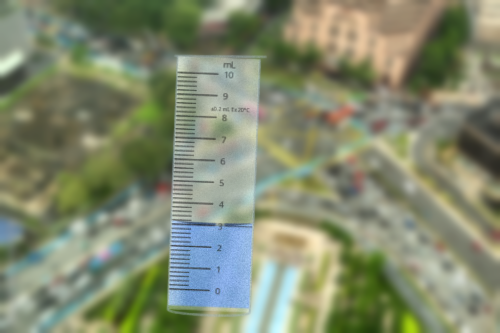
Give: 3,mL
